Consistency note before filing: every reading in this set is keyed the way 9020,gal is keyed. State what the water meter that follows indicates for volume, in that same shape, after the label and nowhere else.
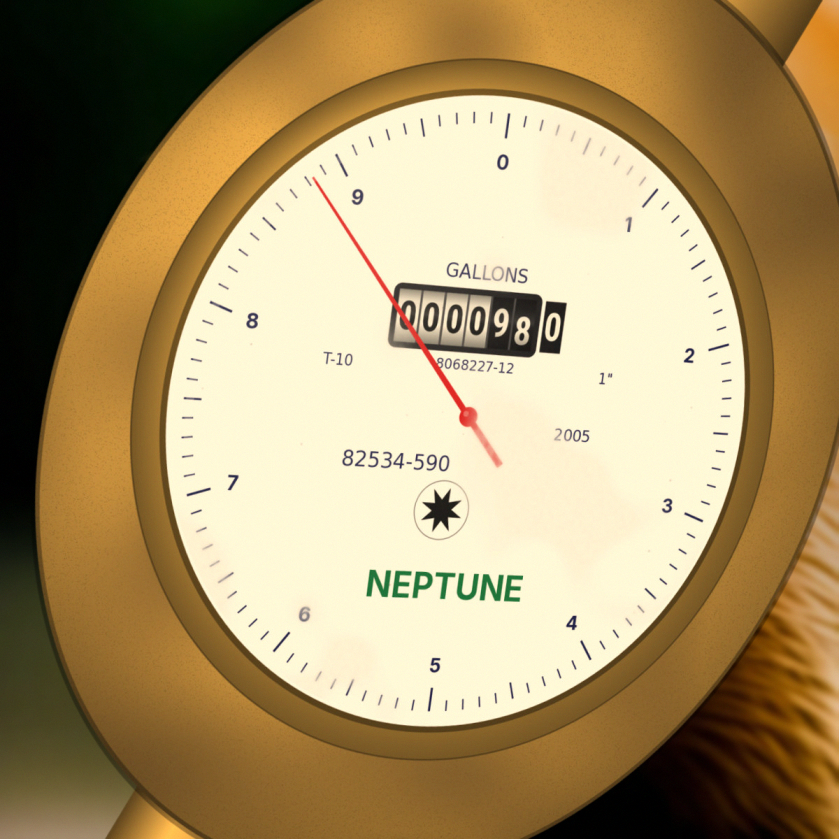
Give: 978.8,gal
